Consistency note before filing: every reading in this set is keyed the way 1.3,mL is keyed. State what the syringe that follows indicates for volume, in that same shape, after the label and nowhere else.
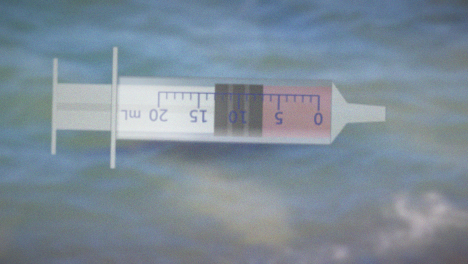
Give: 7,mL
